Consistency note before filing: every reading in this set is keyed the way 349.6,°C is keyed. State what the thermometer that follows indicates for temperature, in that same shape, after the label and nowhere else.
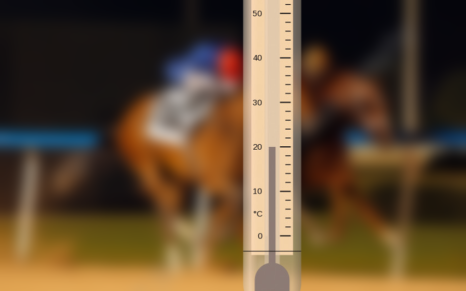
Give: 20,°C
